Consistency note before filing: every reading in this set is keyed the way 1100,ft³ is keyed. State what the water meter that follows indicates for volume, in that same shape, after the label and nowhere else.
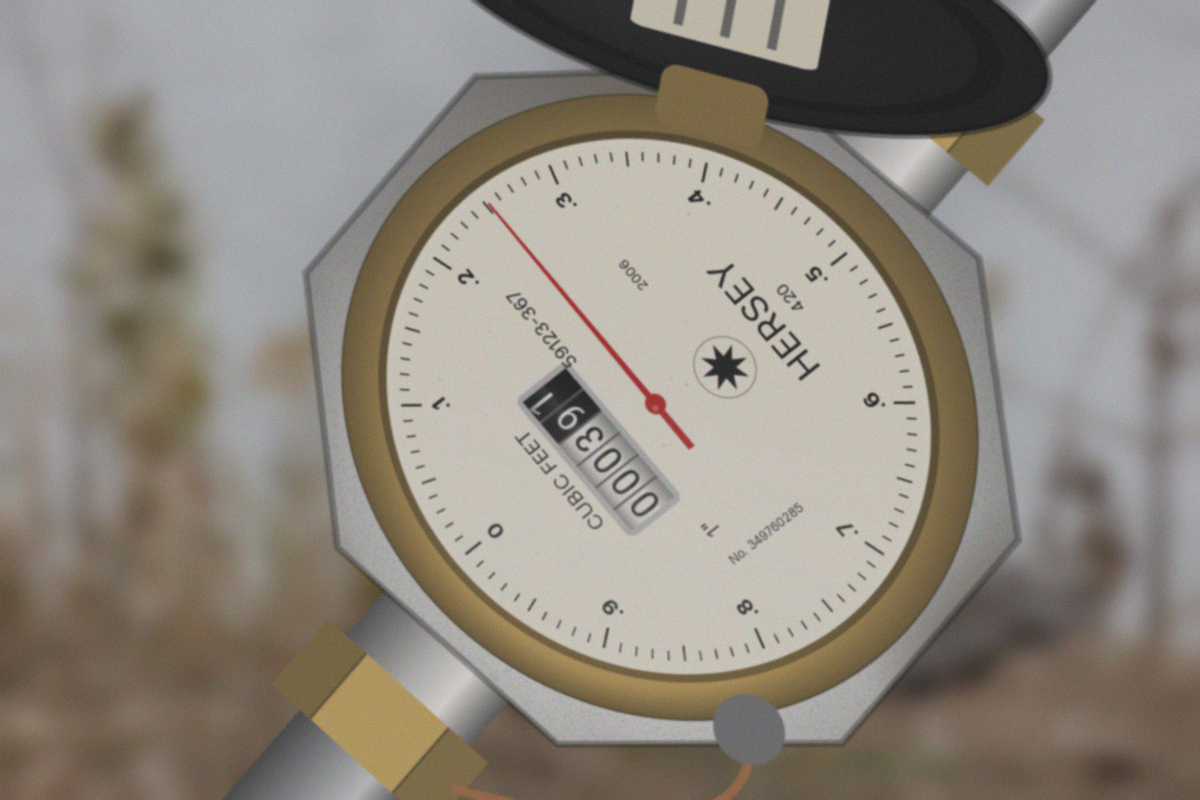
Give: 391.25,ft³
